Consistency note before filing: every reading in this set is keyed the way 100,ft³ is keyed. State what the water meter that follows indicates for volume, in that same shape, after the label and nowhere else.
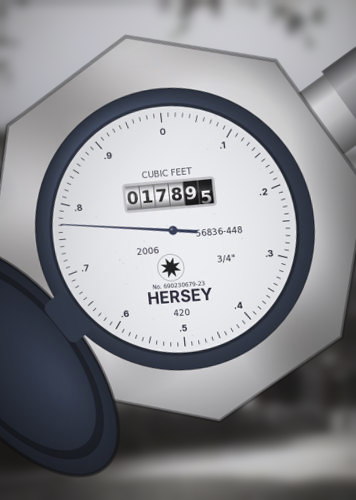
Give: 17894.77,ft³
